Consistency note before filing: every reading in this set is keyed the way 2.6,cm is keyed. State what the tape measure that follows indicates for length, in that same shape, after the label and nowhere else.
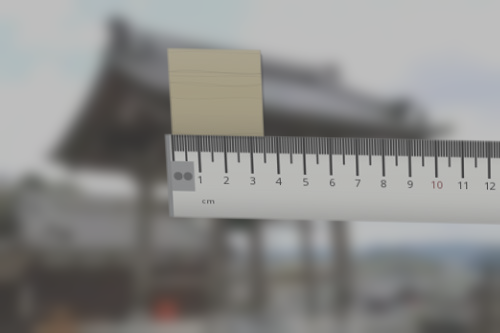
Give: 3.5,cm
